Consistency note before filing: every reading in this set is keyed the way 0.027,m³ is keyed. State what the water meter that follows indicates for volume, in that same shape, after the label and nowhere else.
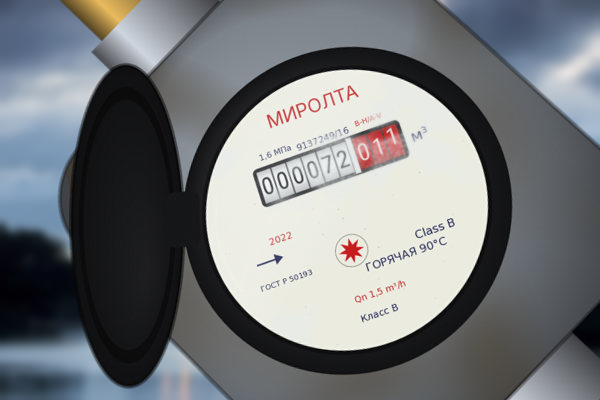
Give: 72.011,m³
